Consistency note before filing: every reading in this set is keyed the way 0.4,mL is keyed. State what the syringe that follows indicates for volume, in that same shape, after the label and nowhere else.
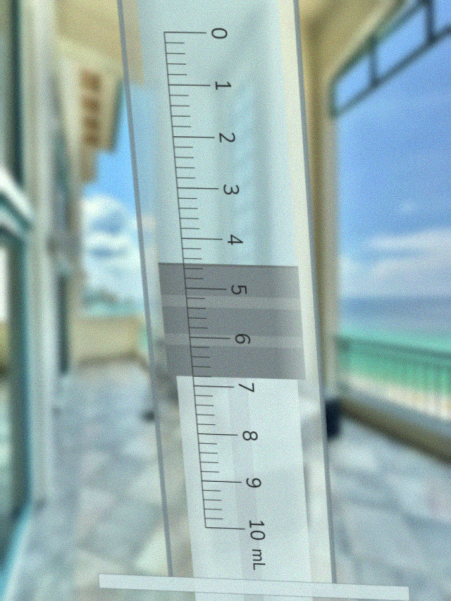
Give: 4.5,mL
